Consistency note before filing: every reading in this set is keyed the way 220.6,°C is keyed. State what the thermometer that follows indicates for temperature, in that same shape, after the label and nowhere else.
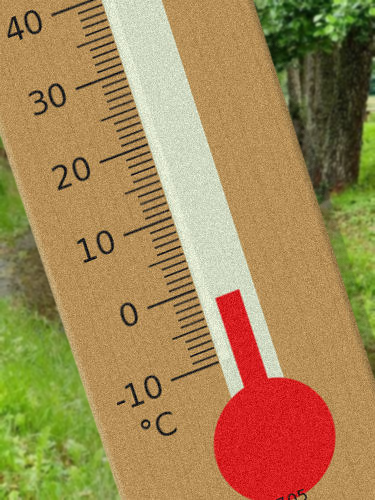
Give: -2,°C
